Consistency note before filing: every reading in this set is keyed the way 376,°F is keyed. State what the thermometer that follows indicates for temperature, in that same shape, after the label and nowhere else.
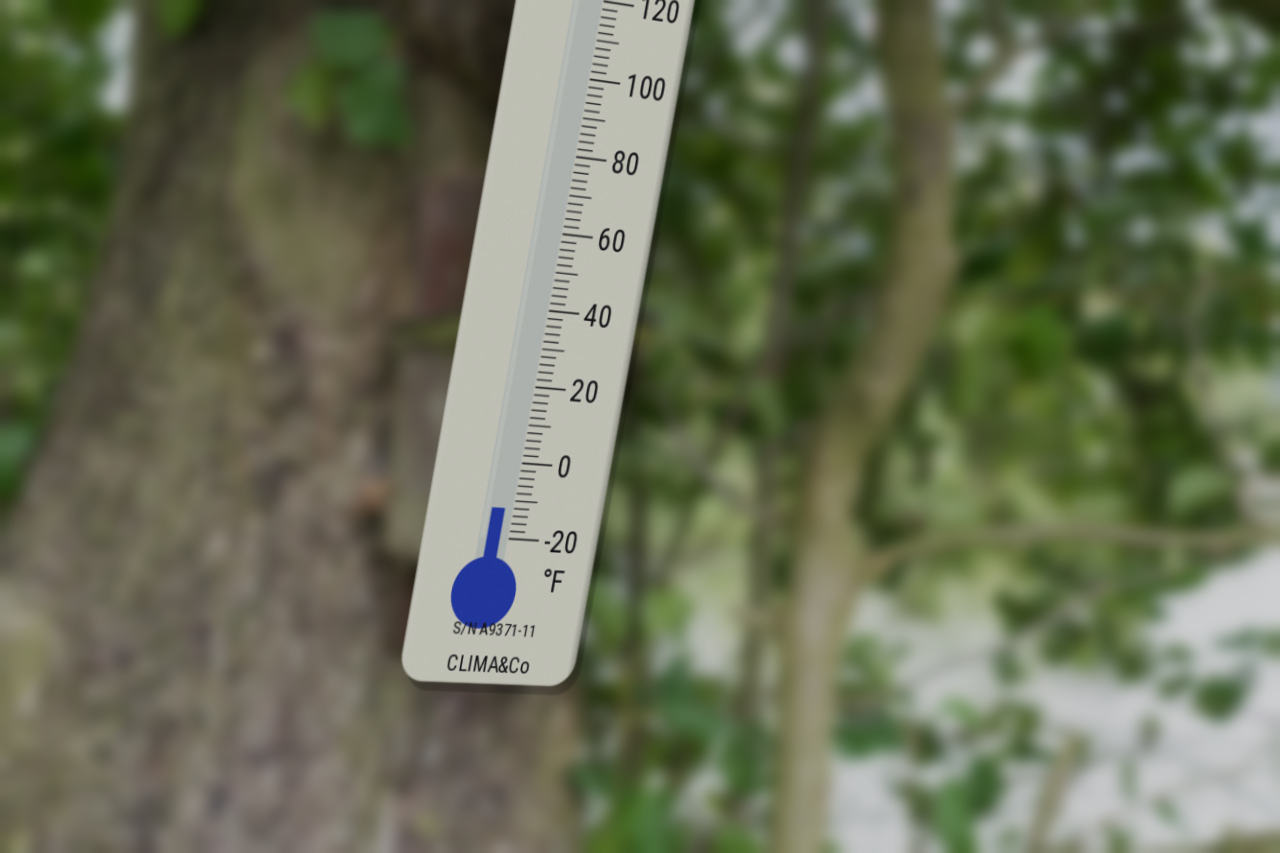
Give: -12,°F
